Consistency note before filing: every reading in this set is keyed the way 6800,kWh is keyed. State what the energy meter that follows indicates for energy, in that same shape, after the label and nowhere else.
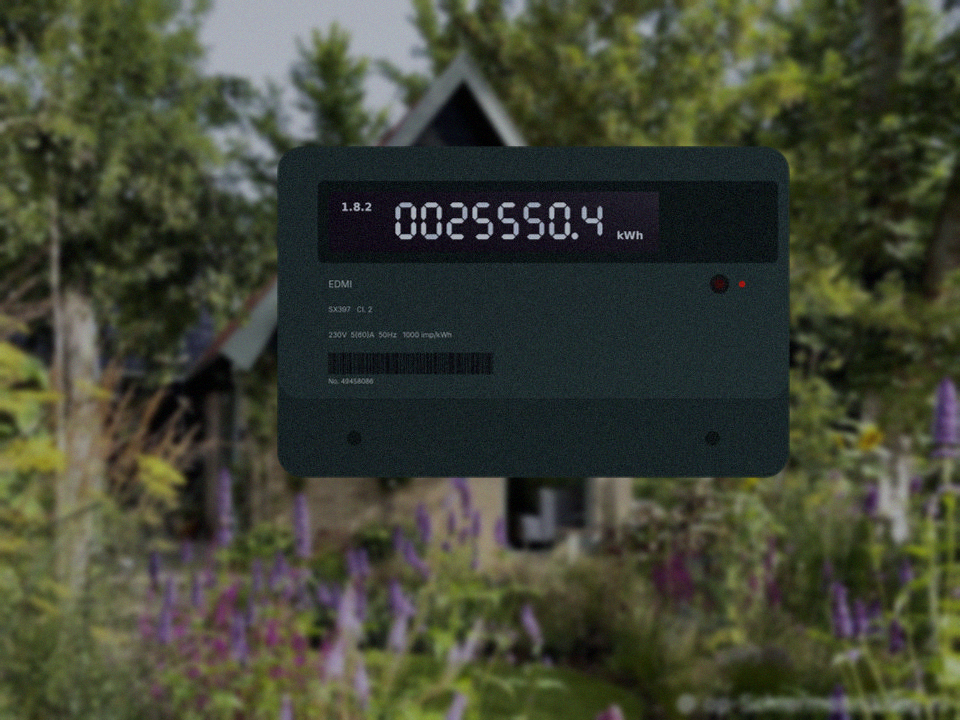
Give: 25550.4,kWh
